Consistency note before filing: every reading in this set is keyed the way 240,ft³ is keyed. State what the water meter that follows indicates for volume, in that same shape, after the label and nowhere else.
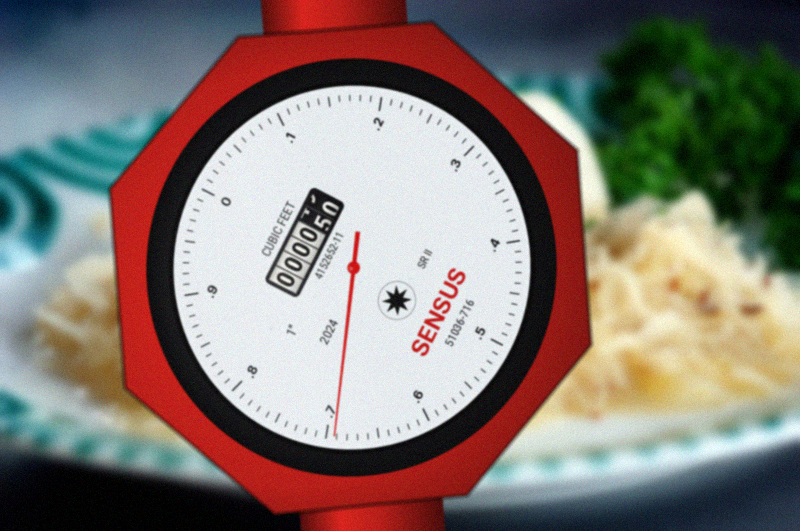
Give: 49.69,ft³
